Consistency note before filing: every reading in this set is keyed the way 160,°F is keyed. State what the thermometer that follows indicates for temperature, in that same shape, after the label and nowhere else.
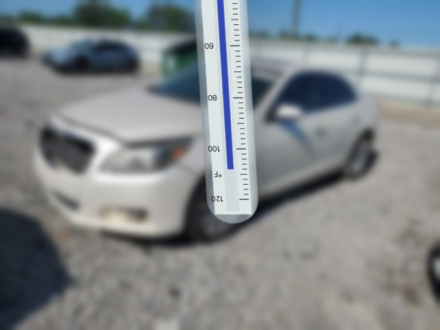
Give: 108,°F
